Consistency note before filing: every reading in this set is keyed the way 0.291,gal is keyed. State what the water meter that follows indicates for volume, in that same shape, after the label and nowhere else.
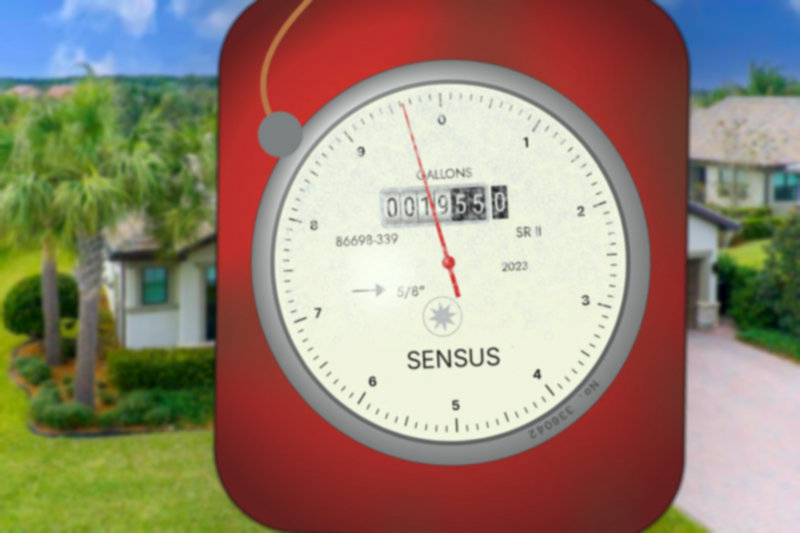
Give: 19549.6,gal
